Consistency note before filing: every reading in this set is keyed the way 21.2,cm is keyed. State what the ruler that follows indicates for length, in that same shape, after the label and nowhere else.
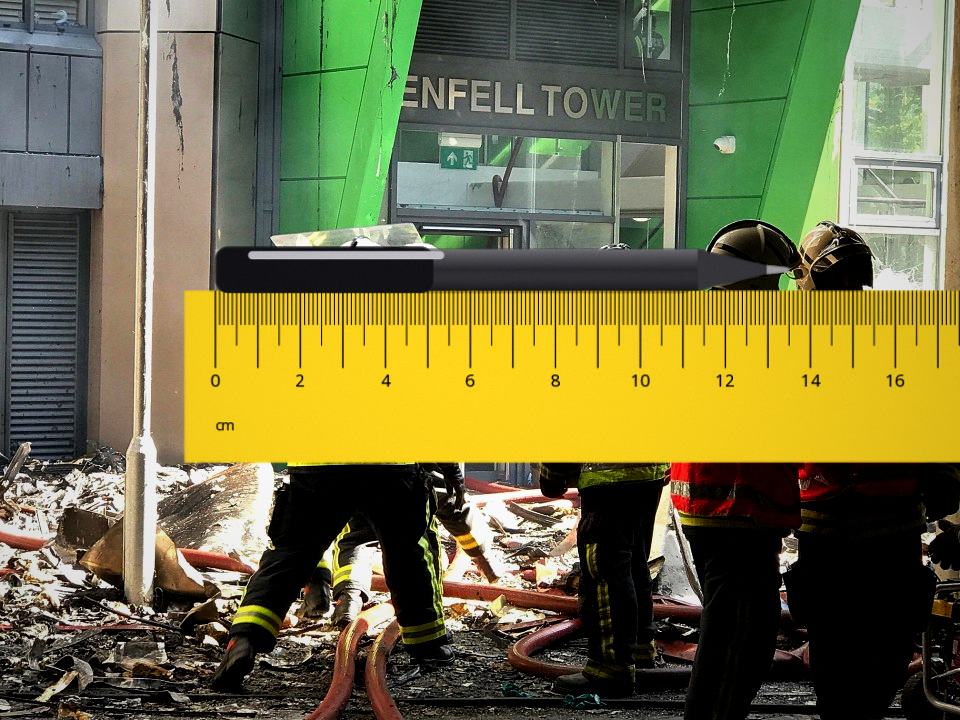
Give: 13.5,cm
